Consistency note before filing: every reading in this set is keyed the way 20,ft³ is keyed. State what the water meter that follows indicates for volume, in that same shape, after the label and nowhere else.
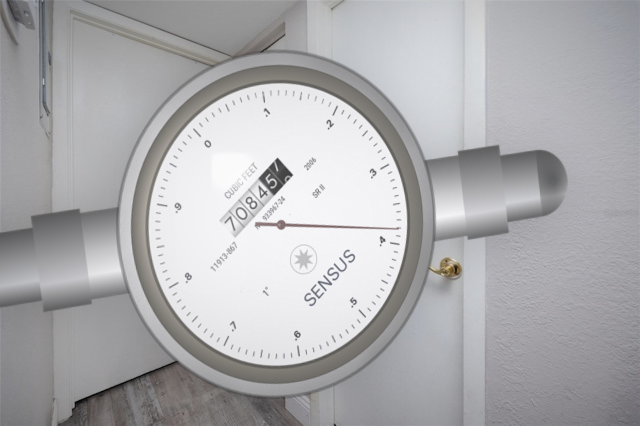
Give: 708457.38,ft³
